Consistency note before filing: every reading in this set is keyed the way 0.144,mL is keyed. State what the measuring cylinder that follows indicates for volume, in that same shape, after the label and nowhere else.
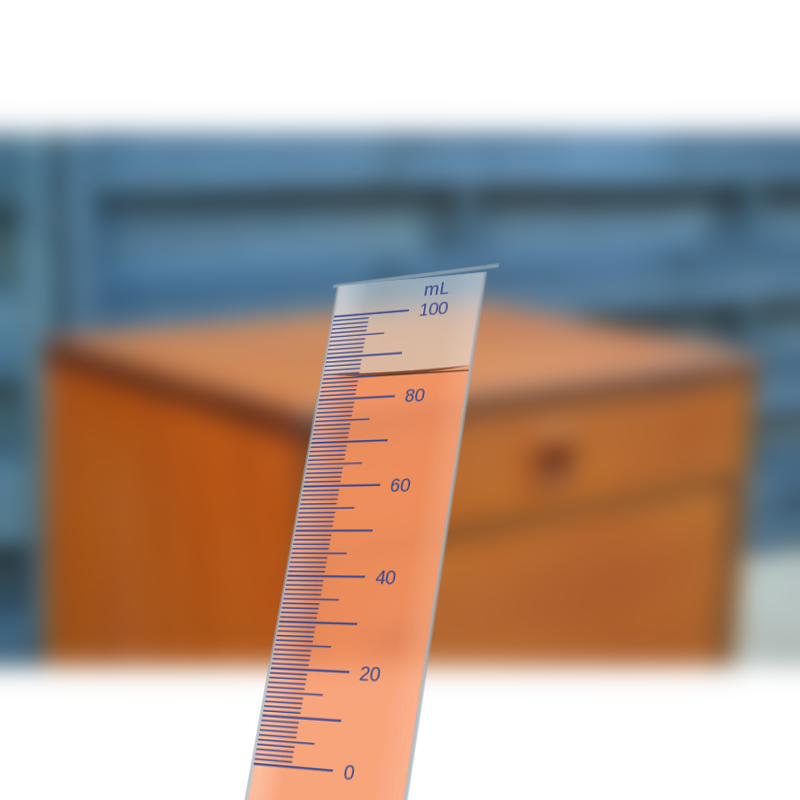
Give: 85,mL
